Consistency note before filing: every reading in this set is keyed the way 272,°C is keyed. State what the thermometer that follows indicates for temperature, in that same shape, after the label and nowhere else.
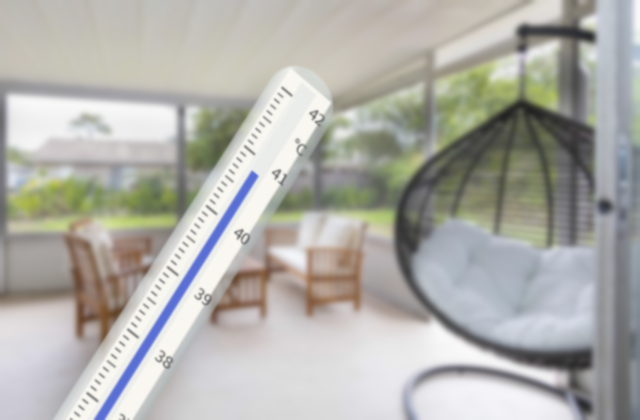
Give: 40.8,°C
